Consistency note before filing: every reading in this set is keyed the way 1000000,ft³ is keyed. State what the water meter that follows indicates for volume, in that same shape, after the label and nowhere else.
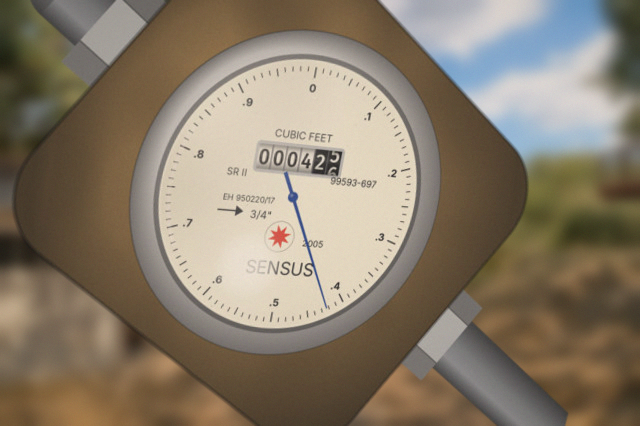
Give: 425.42,ft³
